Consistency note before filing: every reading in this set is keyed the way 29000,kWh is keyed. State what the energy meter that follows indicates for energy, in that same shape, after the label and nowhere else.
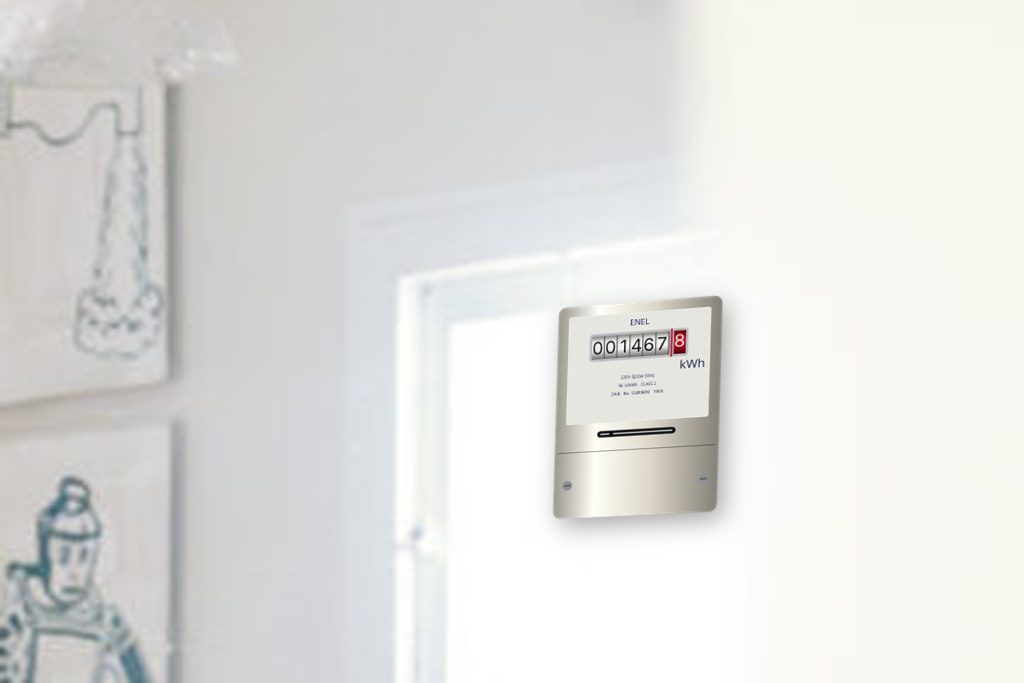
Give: 1467.8,kWh
